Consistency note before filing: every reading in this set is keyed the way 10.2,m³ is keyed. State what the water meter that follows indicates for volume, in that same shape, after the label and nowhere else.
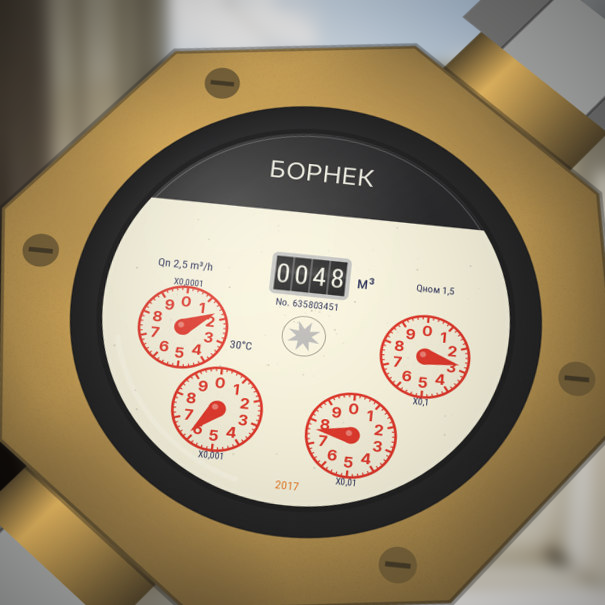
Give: 48.2761,m³
